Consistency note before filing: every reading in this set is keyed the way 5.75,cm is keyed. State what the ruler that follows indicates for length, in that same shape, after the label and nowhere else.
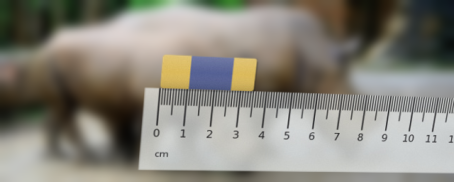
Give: 3.5,cm
